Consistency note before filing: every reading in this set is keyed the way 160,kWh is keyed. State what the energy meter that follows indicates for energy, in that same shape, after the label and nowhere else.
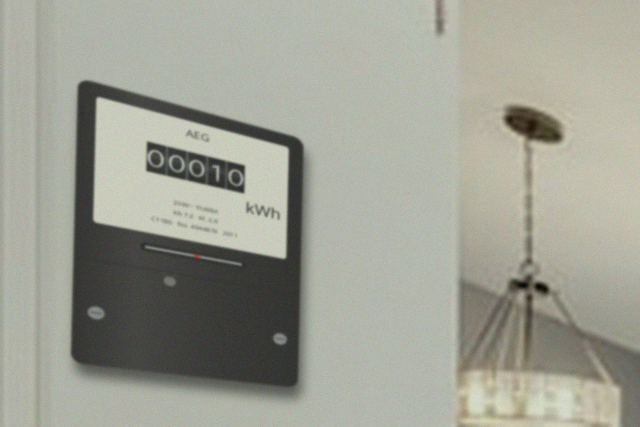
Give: 10,kWh
